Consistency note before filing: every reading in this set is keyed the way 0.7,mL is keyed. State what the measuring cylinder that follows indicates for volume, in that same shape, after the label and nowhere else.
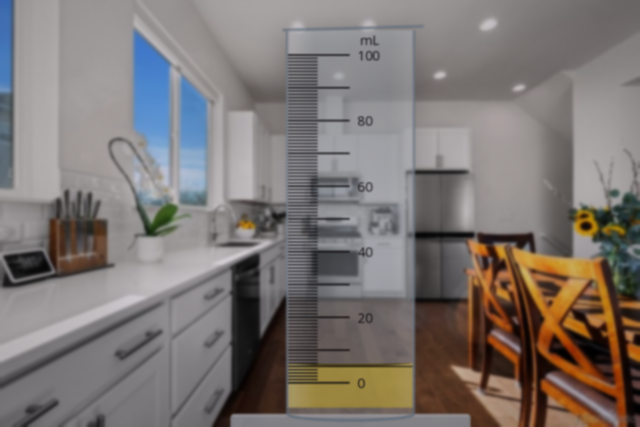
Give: 5,mL
